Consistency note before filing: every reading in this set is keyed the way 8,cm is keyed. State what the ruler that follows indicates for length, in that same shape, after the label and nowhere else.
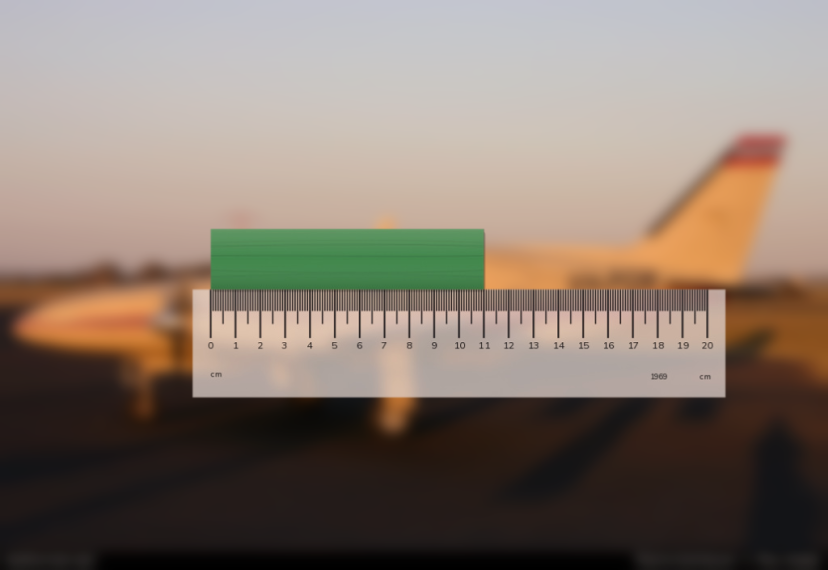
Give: 11,cm
